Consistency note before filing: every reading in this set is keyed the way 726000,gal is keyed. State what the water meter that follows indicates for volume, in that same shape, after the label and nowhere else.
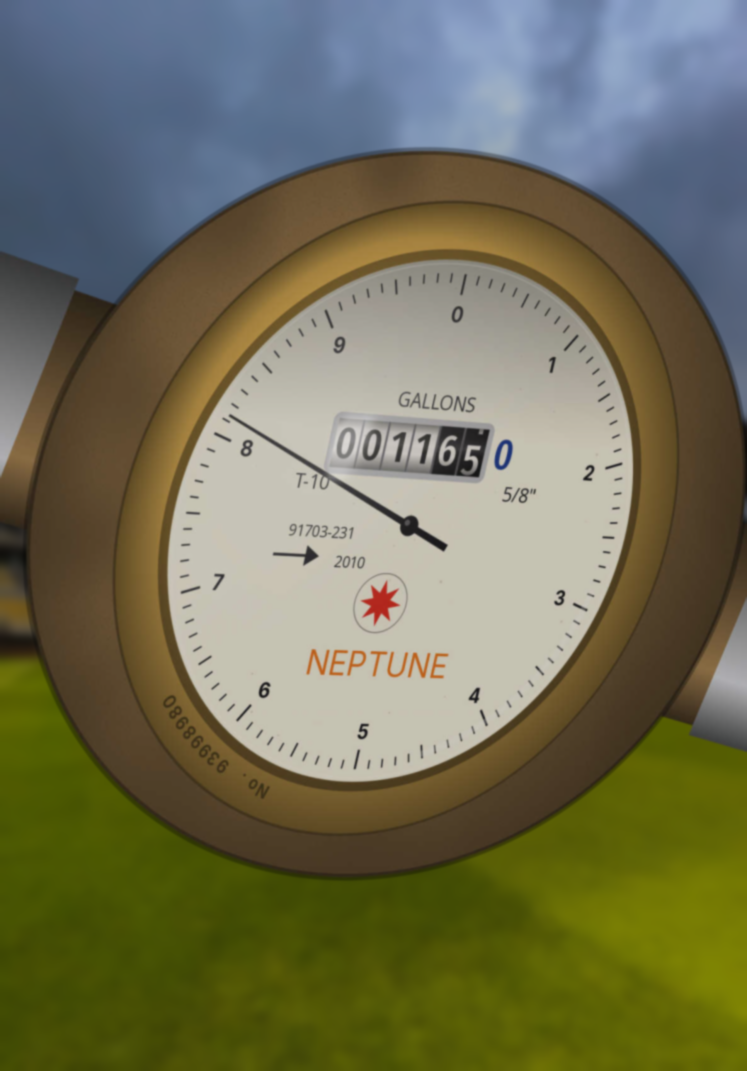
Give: 11648.1,gal
